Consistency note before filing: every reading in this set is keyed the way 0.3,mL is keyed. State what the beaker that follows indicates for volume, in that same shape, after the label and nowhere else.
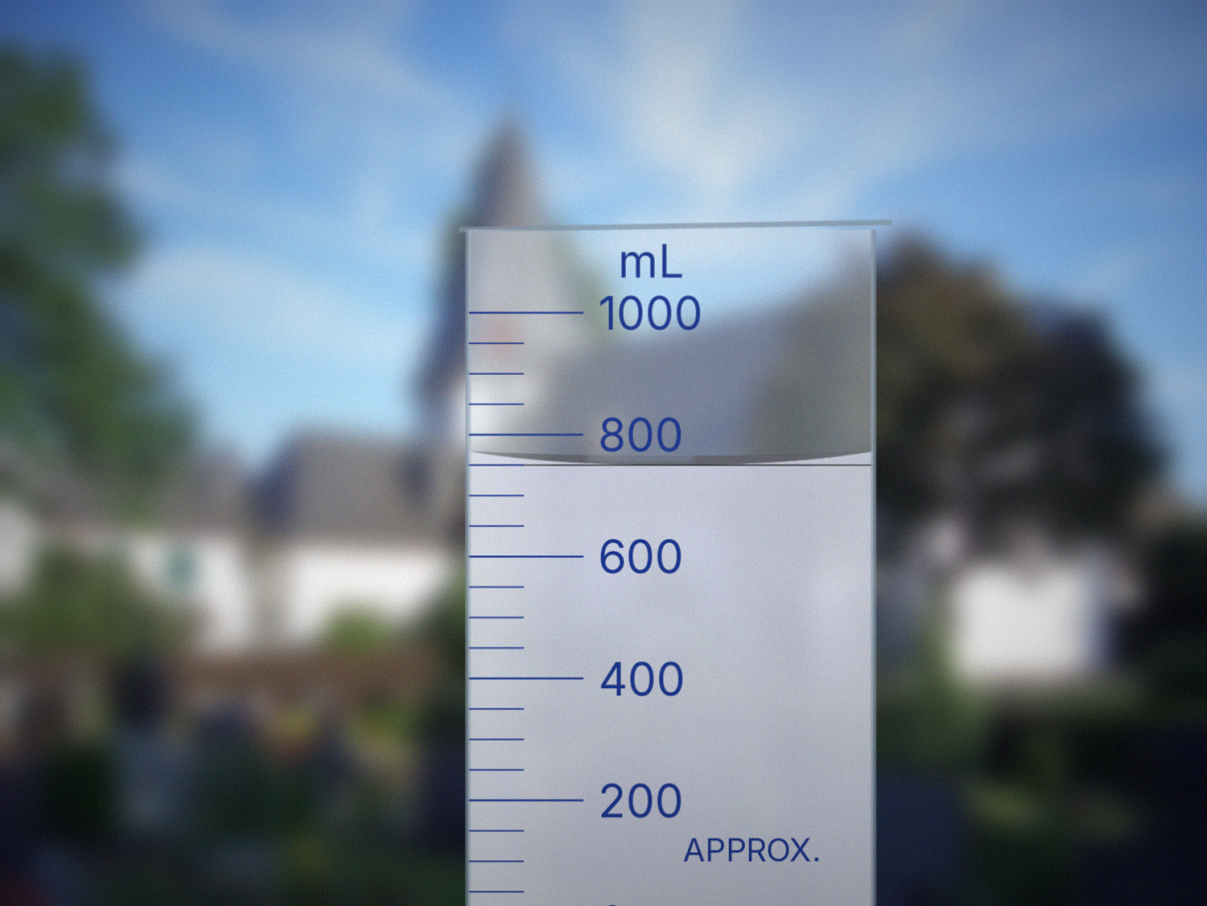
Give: 750,mL
